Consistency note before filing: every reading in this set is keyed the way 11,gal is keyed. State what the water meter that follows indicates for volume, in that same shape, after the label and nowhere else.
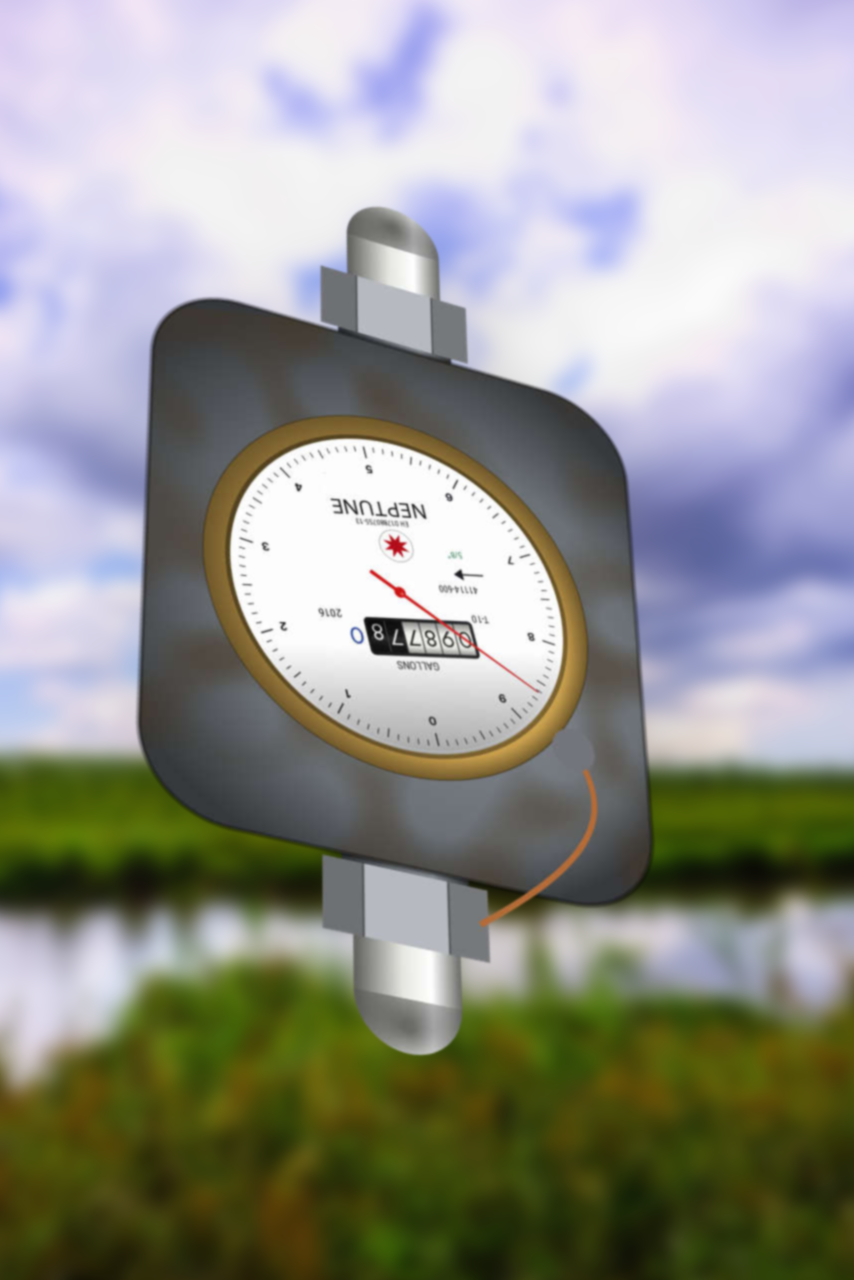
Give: 987778.6,gal
